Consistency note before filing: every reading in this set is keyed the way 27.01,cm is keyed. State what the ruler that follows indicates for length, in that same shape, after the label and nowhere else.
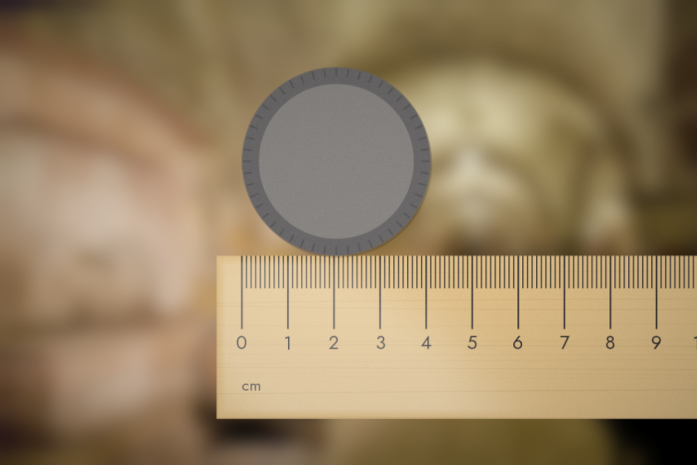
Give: 4.1,cm
